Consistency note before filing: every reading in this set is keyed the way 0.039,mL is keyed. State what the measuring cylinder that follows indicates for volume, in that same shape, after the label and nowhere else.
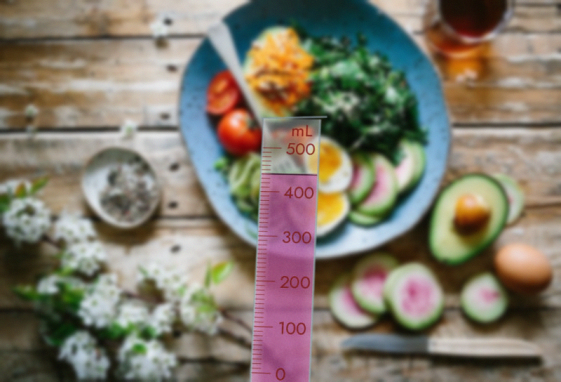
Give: 440,mL
